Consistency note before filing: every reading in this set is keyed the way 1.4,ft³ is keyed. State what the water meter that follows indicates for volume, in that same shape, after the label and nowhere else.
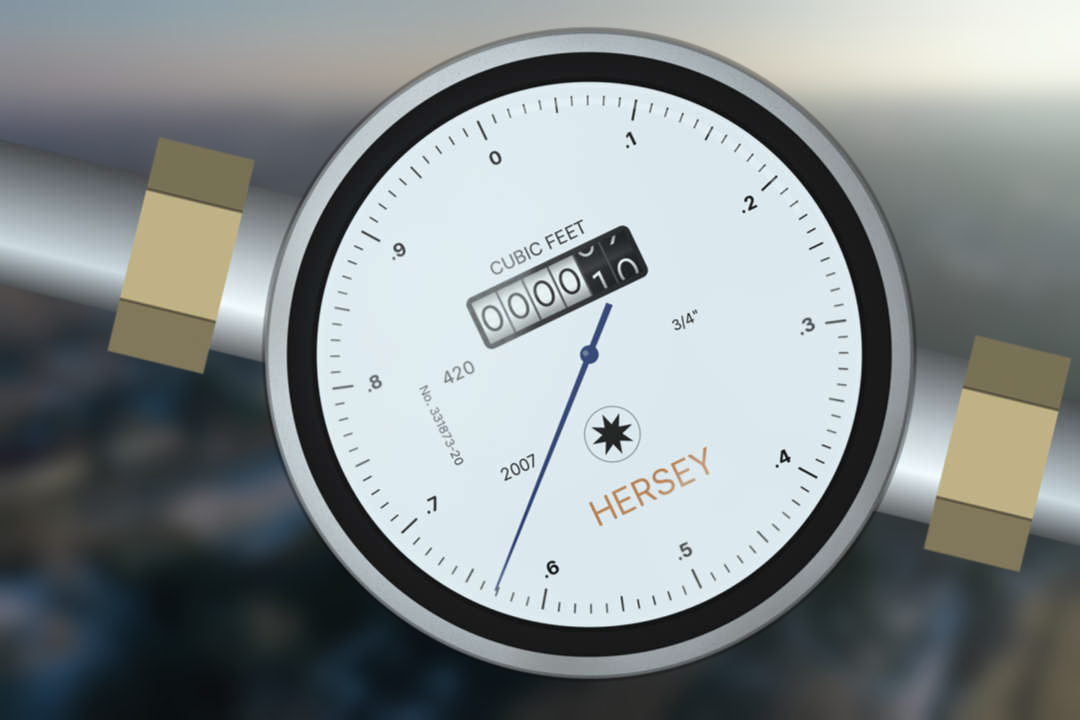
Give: 9.63,ft³
